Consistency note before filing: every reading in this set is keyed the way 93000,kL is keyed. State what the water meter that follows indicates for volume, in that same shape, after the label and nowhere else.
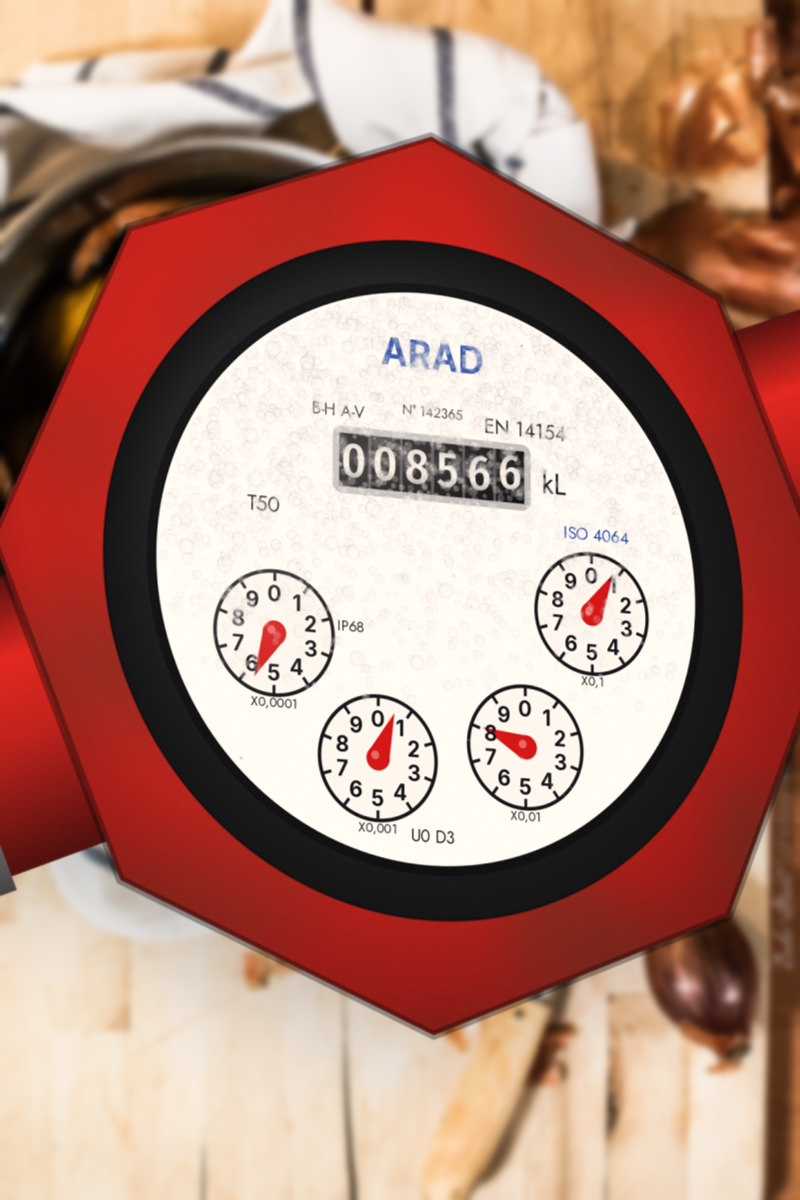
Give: 8566.0805,kL
